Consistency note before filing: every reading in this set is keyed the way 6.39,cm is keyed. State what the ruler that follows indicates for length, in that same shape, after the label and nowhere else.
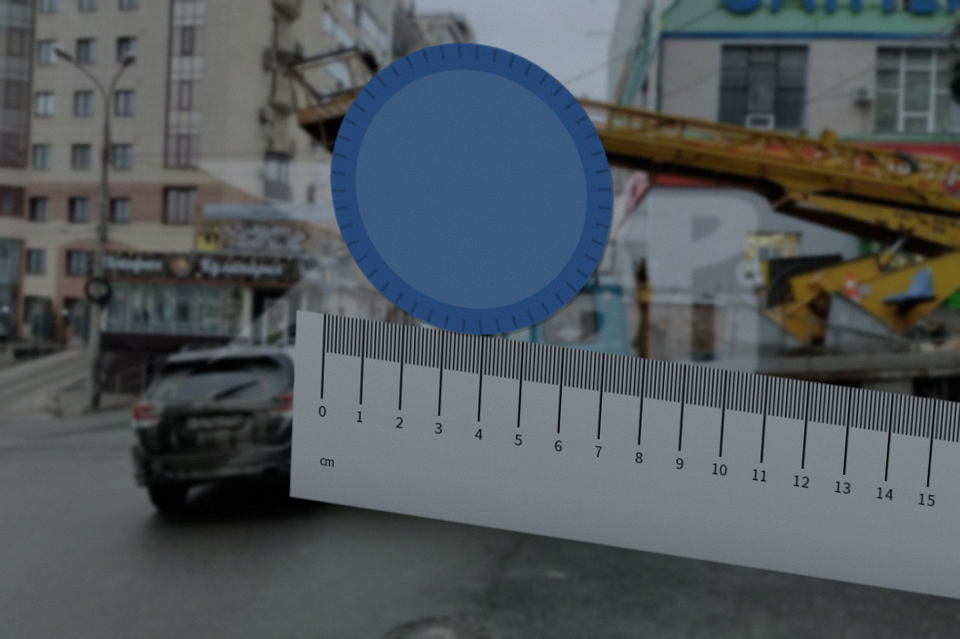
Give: 7,cm
